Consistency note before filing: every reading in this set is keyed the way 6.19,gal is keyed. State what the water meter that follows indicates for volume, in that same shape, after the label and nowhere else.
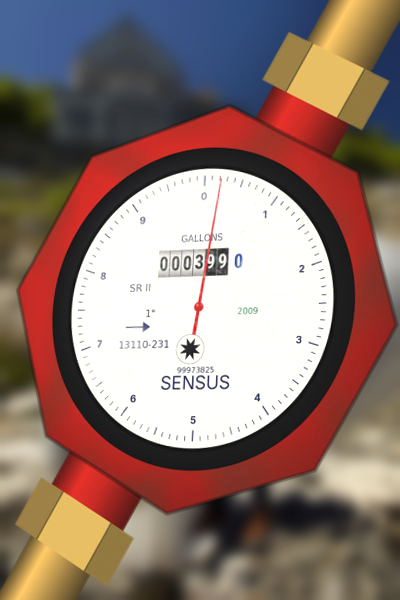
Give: 3990.2,gal
